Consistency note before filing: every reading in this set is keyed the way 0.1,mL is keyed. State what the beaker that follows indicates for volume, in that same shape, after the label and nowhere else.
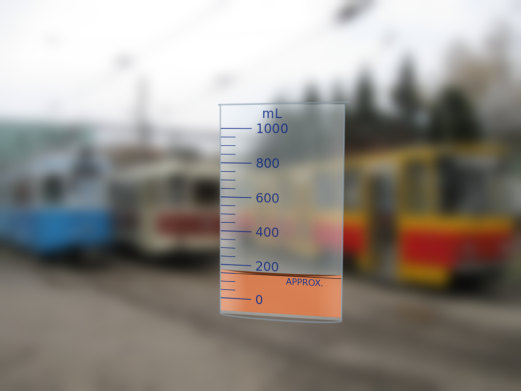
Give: 150,mL
